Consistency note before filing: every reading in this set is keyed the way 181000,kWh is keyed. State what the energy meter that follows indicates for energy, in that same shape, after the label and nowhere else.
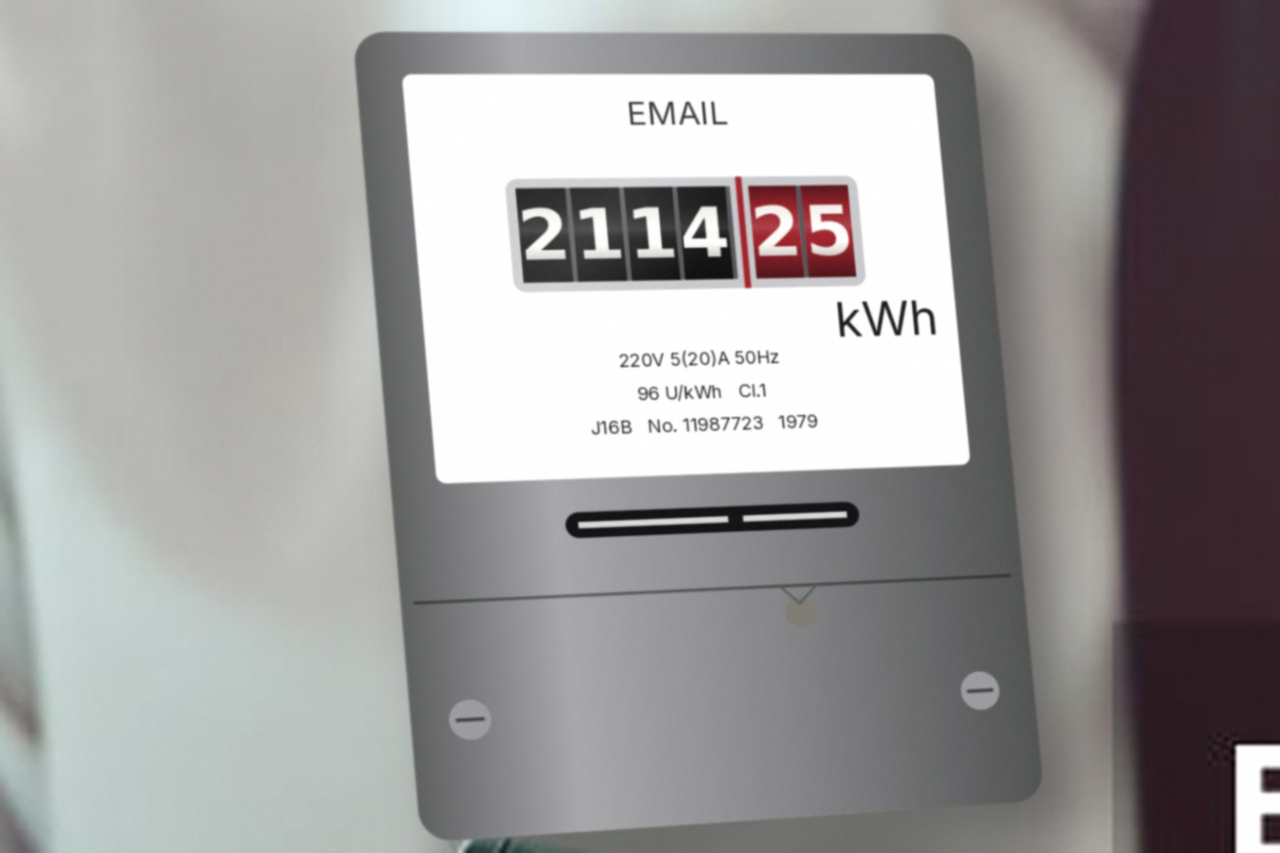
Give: 2114.25,kWh
